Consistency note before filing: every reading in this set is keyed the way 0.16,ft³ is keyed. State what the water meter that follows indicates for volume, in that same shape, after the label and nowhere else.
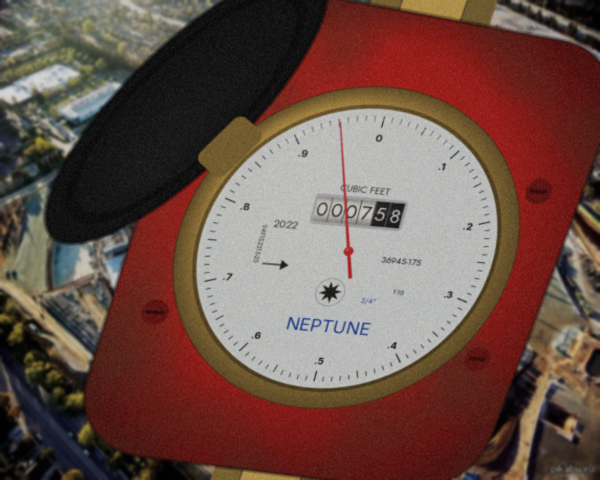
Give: 757.95,ft³
